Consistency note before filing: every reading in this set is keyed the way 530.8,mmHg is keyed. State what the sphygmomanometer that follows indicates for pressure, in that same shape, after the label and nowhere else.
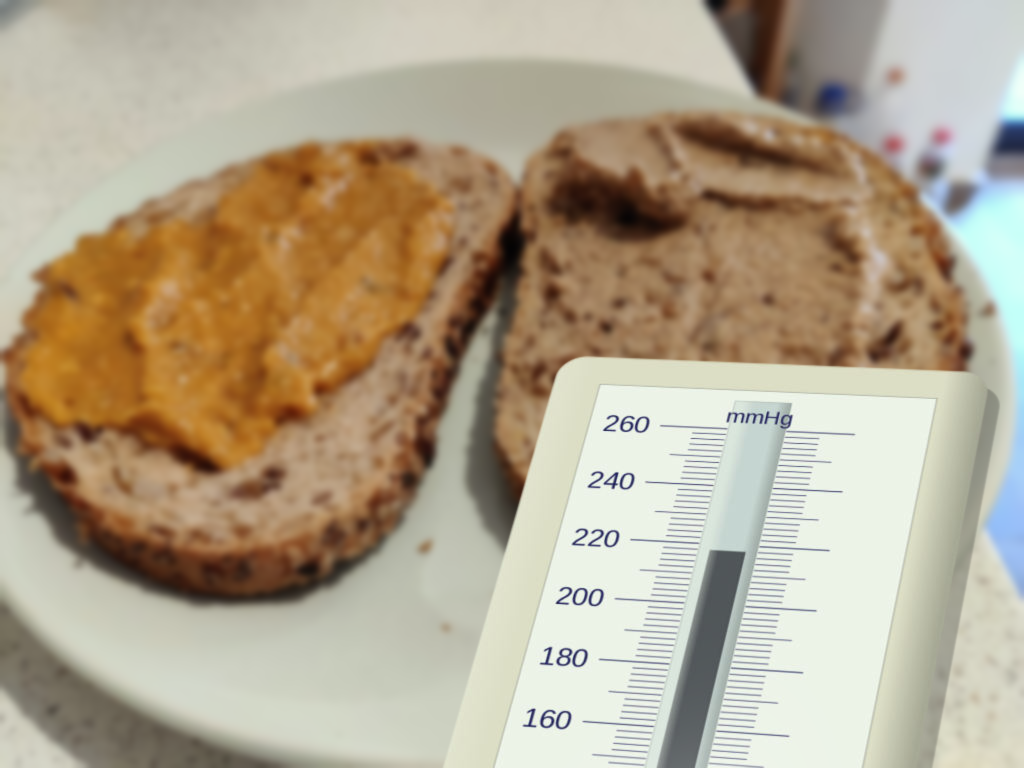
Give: 218,mmHg
